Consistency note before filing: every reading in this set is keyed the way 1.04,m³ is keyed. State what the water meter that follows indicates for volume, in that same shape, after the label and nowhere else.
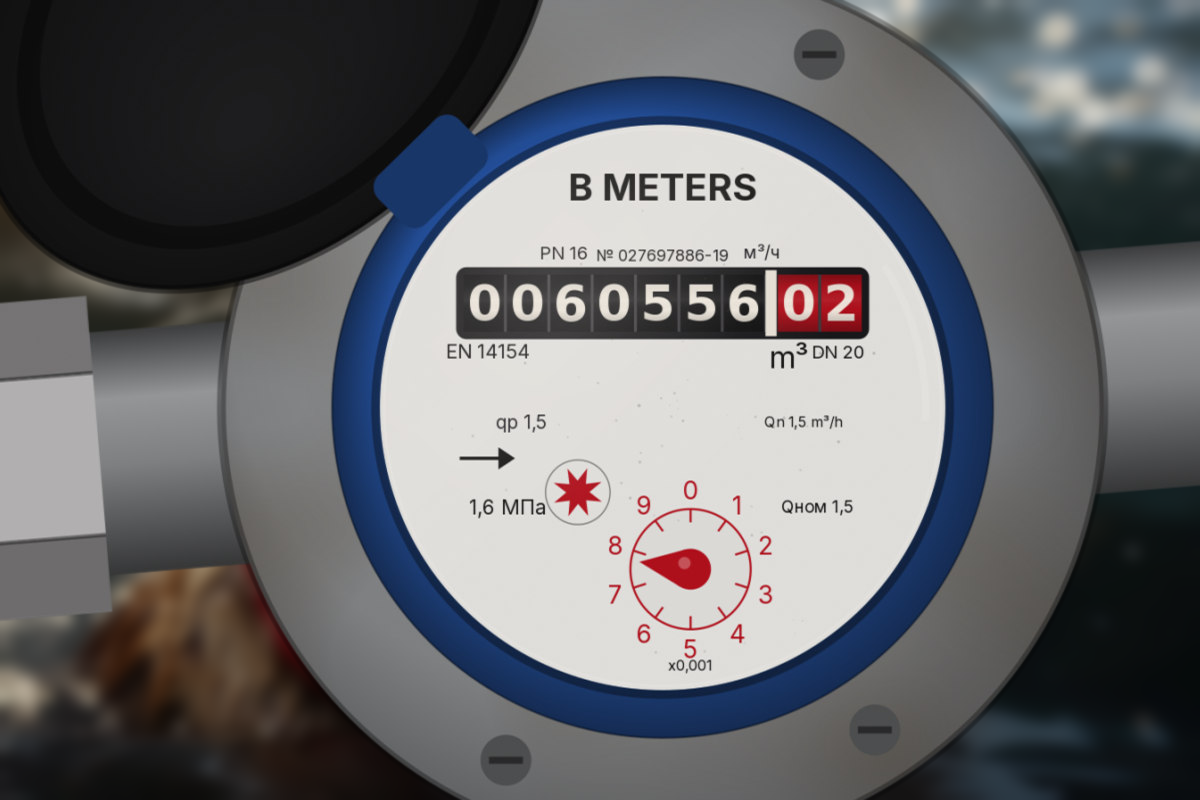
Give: 60556.027,m³
